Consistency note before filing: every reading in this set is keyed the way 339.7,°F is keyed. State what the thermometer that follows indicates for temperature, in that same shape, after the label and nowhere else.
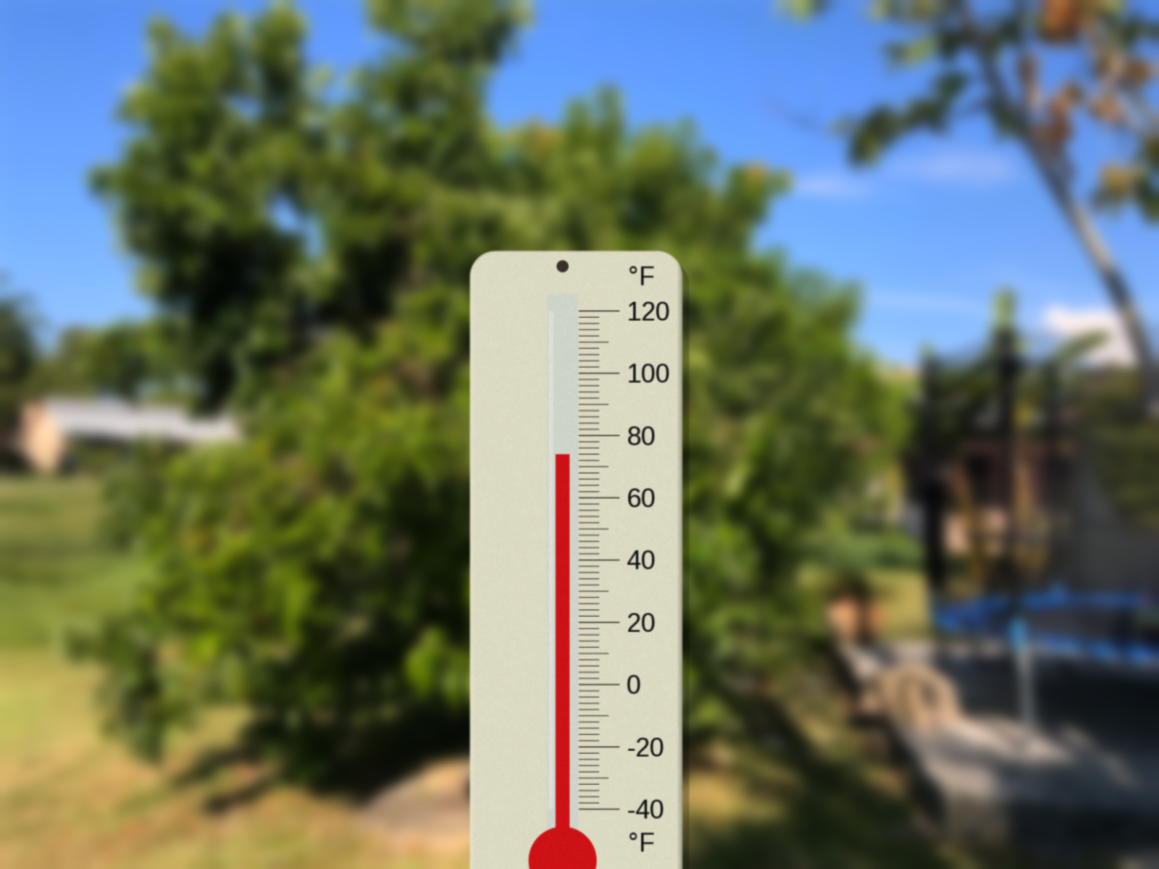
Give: 74,°F
